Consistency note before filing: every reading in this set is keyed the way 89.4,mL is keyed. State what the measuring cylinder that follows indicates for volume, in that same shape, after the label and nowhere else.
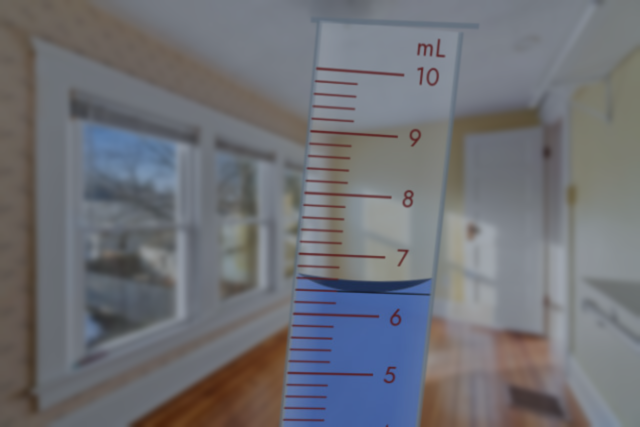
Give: 6.4,mL
